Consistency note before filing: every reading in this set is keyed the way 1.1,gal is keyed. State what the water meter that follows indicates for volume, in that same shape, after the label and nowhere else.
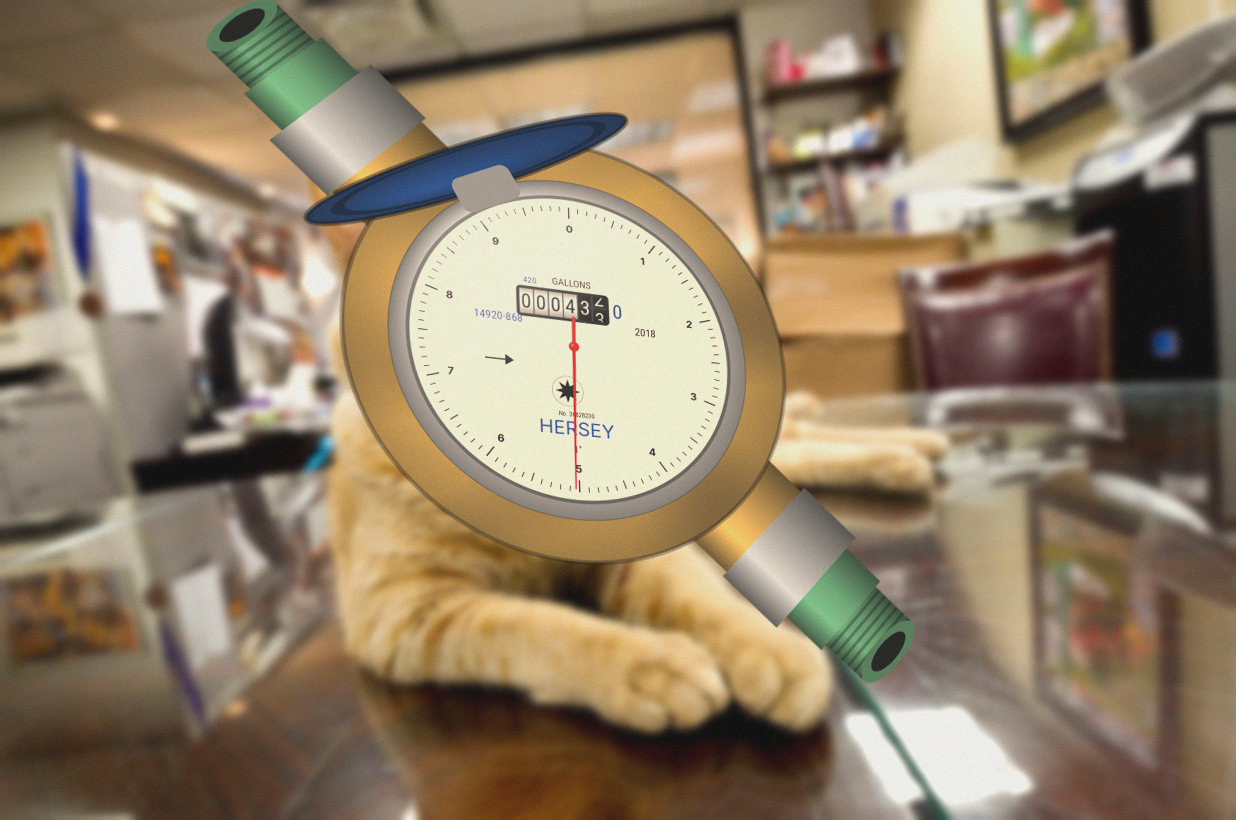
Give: 4325.0,gal
